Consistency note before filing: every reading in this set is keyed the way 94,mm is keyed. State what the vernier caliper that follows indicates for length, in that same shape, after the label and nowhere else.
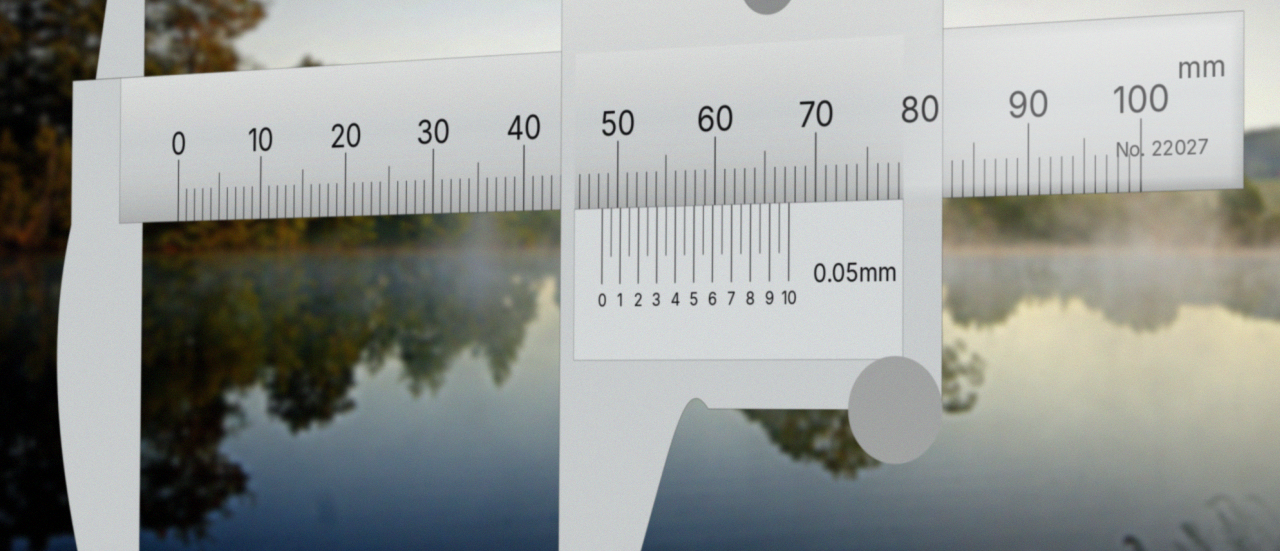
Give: 48.4,mm
